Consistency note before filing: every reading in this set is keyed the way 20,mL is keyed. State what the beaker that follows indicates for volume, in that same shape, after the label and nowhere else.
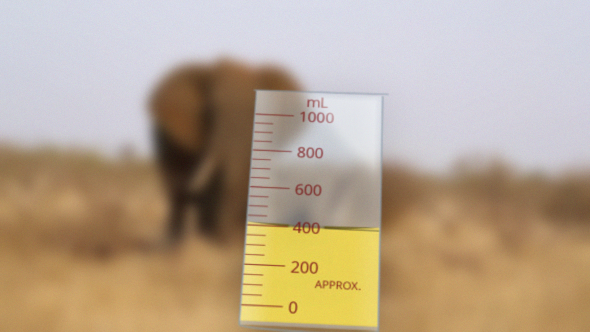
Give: 400,mL
